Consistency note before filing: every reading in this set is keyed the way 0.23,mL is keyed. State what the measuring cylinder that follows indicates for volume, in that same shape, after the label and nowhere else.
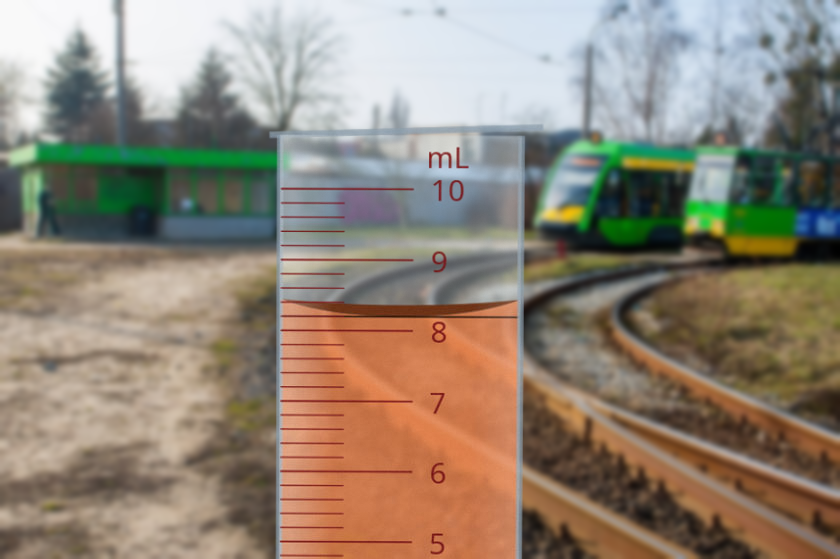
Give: 8.2,mL
